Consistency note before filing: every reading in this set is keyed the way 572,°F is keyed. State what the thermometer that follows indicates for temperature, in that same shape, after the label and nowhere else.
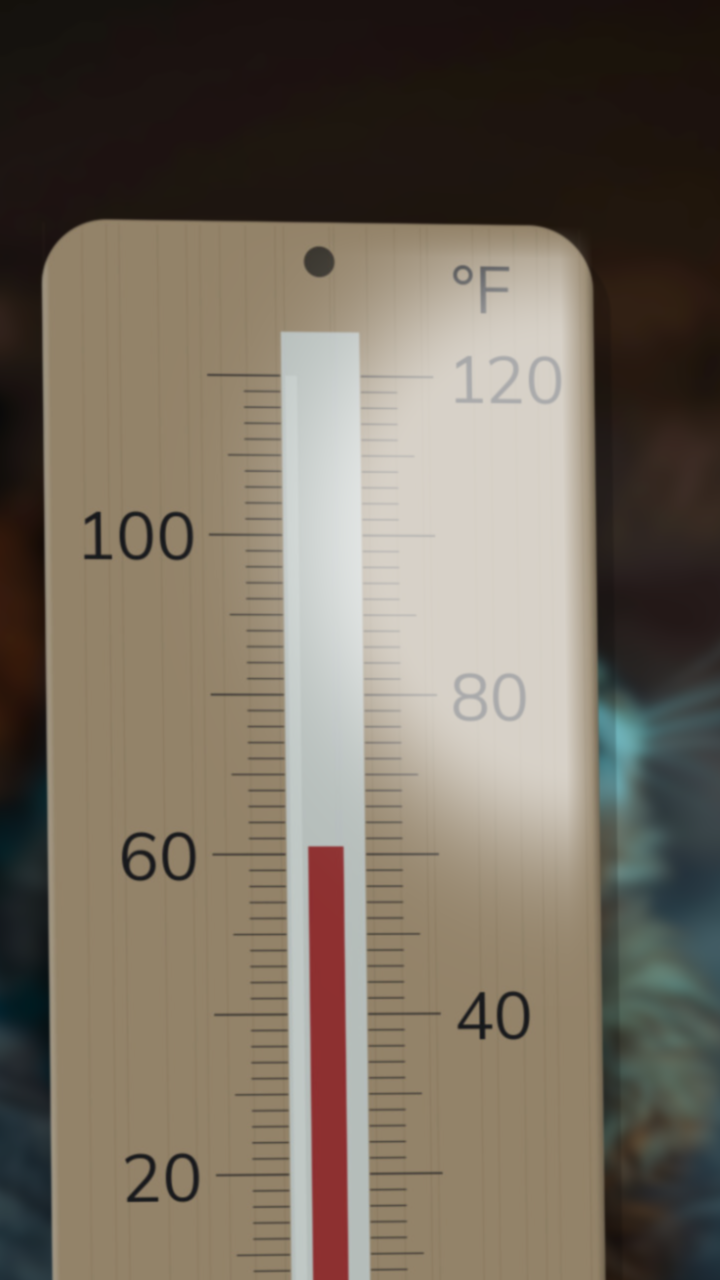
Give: 61,°F
